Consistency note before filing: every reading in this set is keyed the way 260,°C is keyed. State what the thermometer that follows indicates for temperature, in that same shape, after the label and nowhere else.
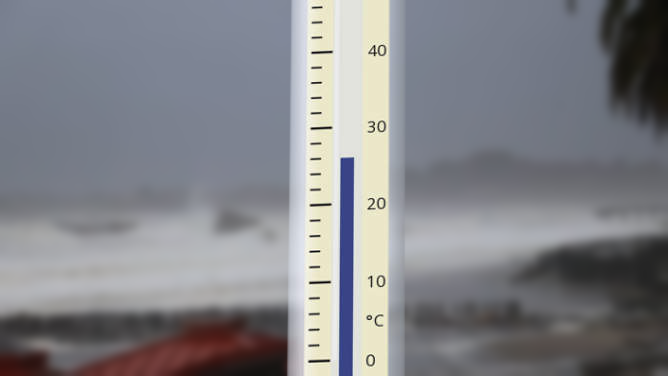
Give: 26,°C
